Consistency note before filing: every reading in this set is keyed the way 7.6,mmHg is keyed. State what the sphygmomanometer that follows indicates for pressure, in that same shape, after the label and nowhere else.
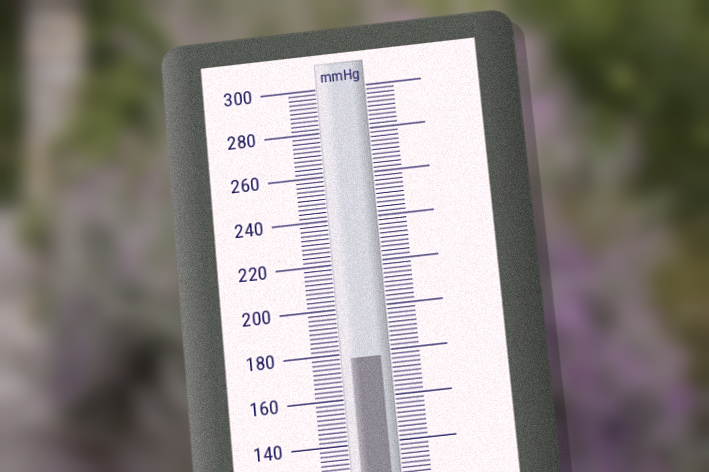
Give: 178,mmHg
